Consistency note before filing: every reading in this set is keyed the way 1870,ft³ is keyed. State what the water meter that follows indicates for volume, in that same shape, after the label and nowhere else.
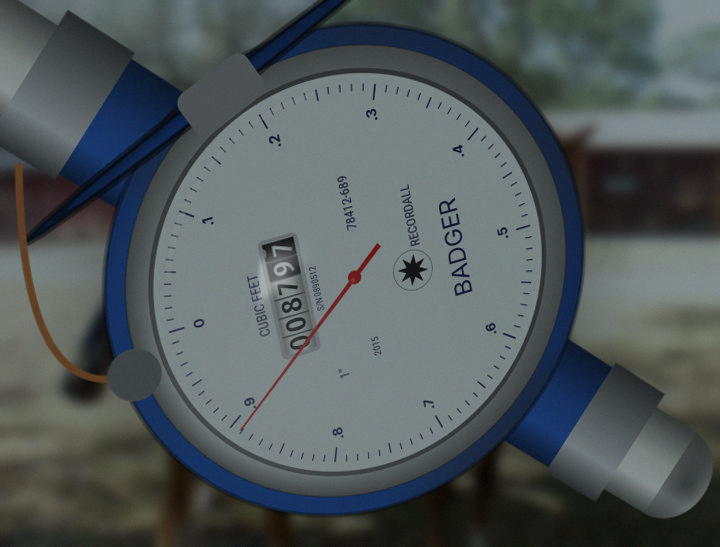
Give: 8796.89,ft³
